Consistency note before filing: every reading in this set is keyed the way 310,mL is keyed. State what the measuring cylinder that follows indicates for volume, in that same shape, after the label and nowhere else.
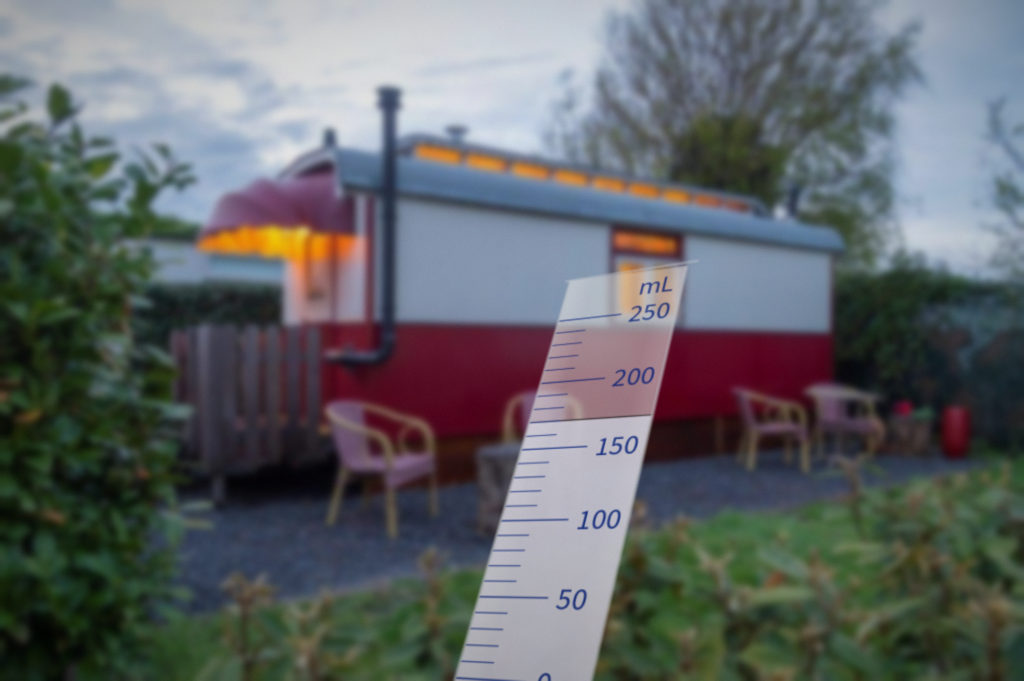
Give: 170,mL
